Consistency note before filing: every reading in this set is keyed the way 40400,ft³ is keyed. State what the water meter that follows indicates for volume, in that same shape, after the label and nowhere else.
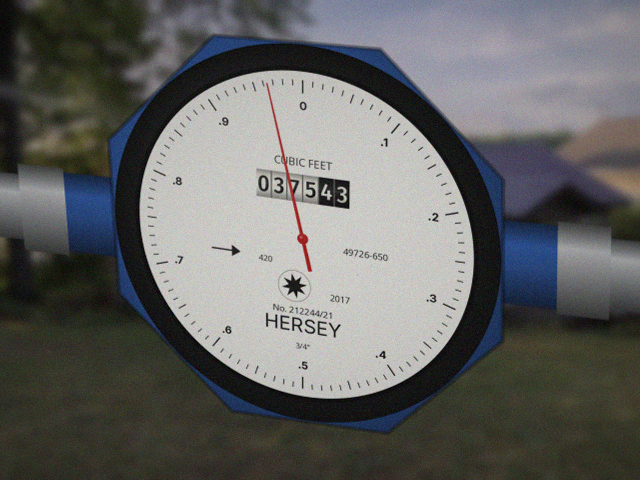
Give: 37542.96,ft³
